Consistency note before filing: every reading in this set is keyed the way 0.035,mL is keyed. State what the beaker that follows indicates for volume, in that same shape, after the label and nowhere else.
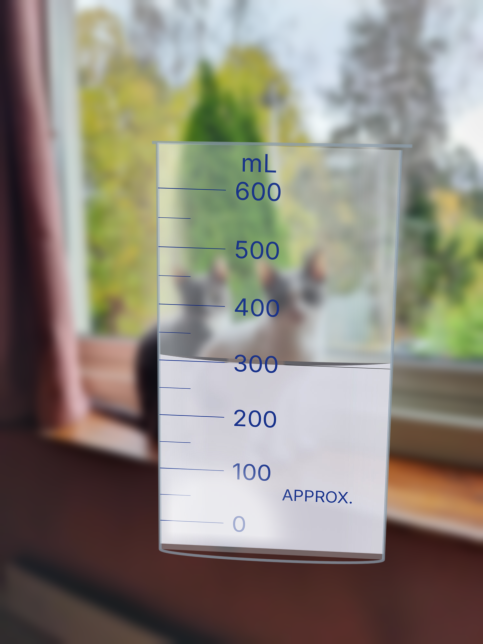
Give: 300,mL
